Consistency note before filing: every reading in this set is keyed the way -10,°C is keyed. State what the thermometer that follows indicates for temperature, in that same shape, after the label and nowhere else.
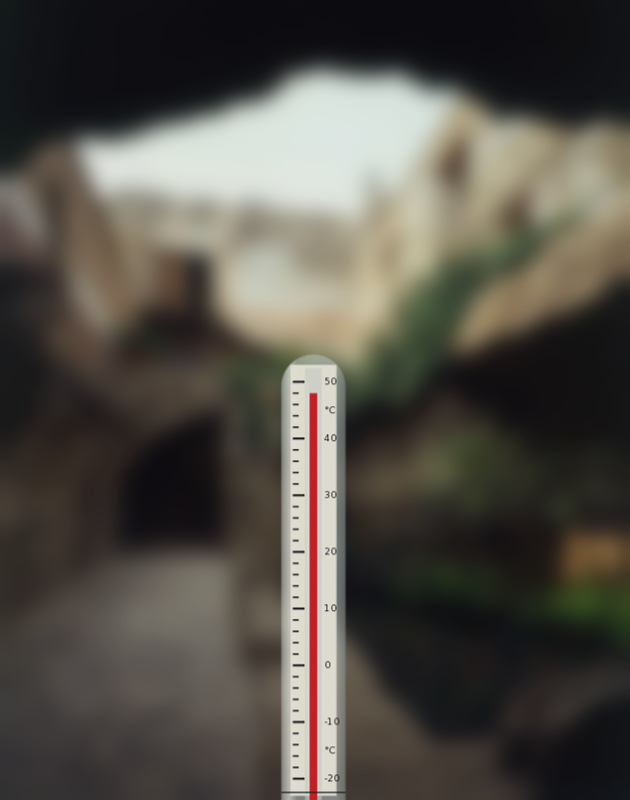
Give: 48,°C
